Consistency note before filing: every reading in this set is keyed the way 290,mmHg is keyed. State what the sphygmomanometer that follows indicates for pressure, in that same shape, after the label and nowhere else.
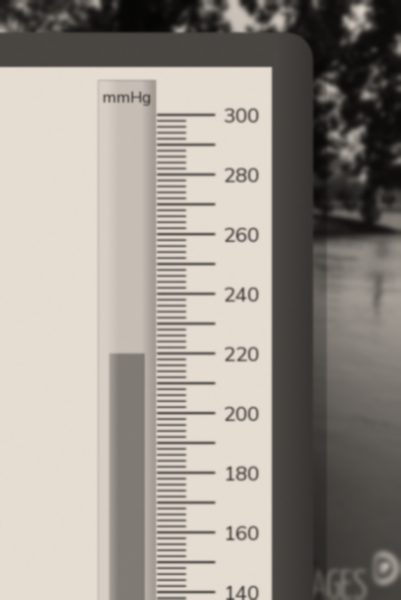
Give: 220,mmHg
